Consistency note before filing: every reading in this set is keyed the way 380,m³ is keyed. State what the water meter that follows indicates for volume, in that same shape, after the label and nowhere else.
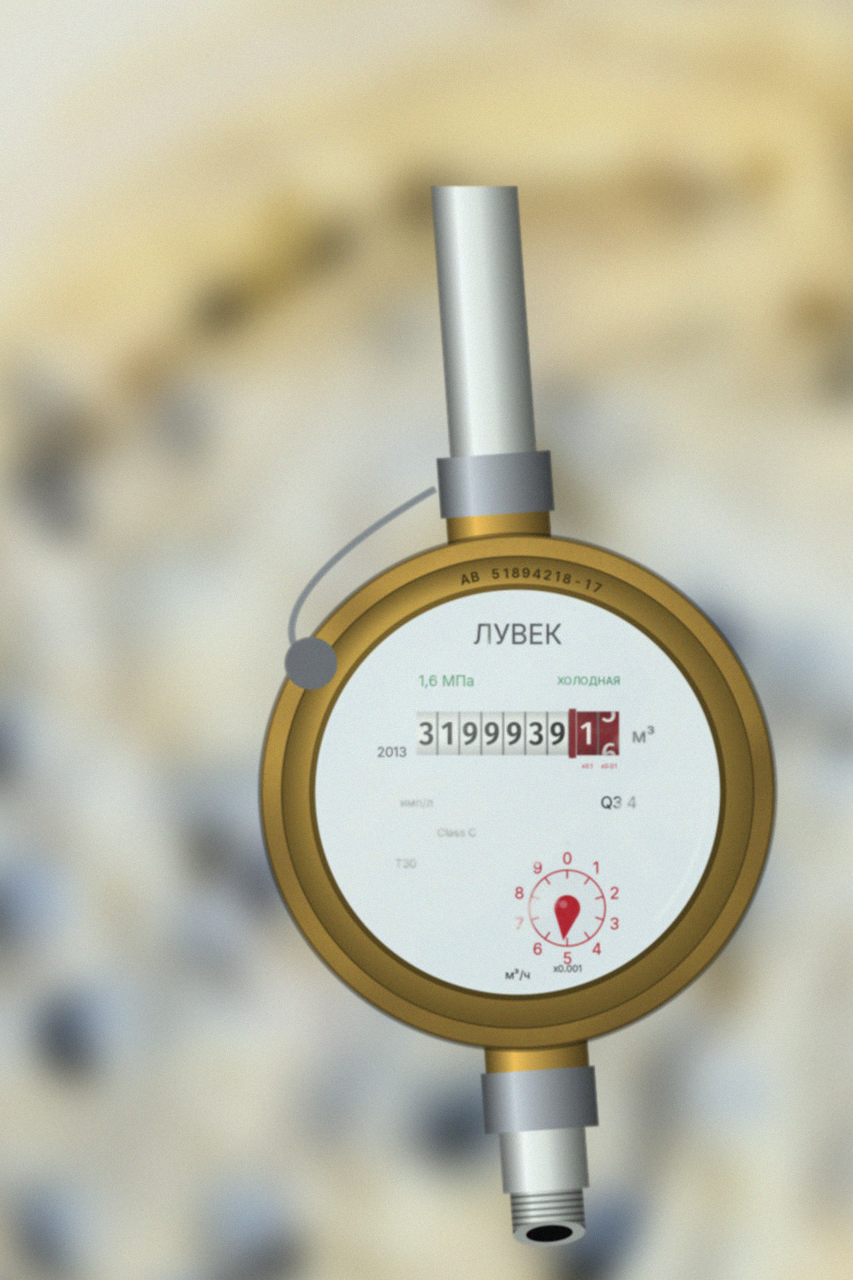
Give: 3199939.155,m³
